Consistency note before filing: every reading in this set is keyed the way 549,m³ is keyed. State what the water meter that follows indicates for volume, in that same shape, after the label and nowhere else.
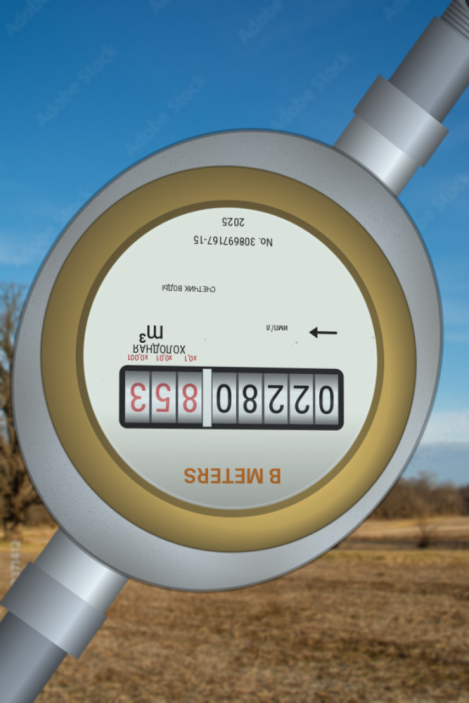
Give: 2280.853,m³
